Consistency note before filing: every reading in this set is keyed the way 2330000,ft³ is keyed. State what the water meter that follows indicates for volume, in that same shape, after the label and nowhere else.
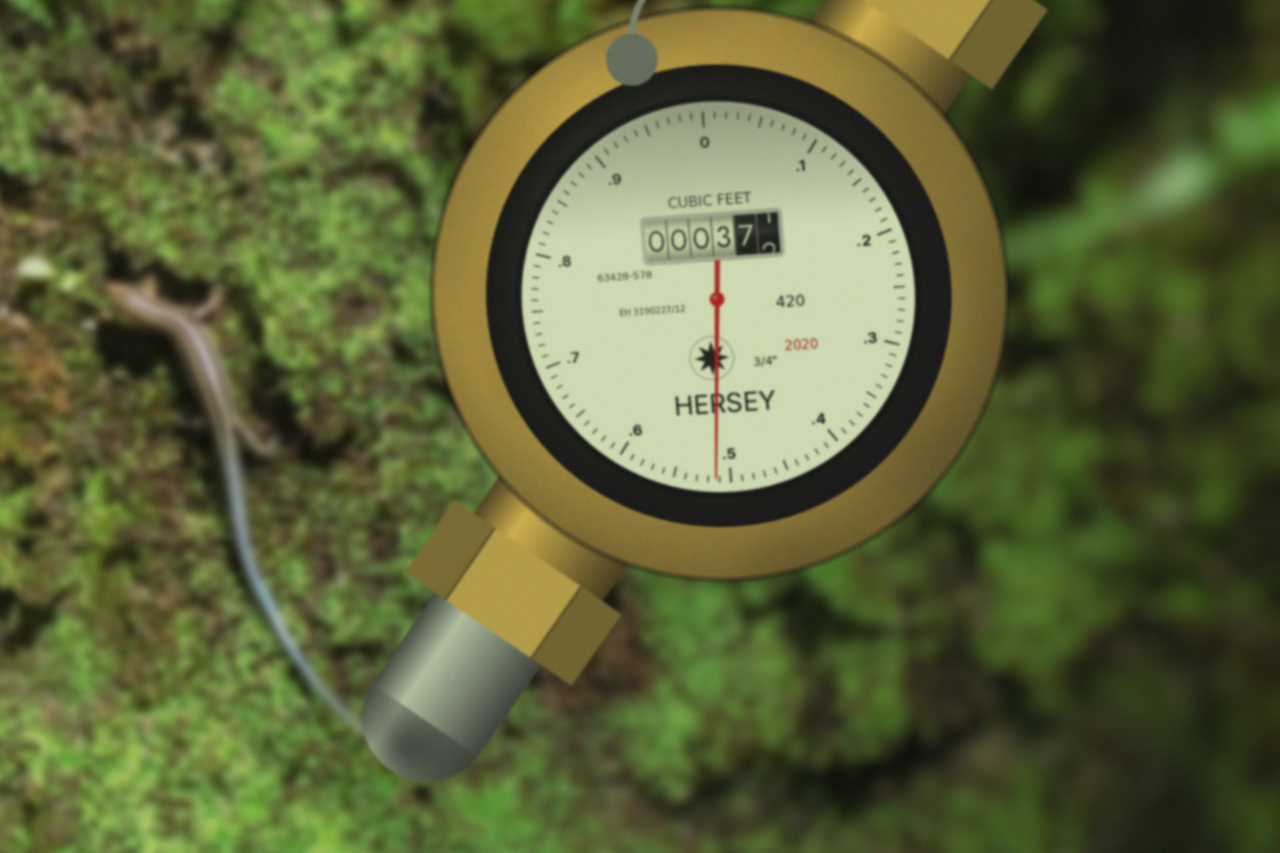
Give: 371.51,ft³
